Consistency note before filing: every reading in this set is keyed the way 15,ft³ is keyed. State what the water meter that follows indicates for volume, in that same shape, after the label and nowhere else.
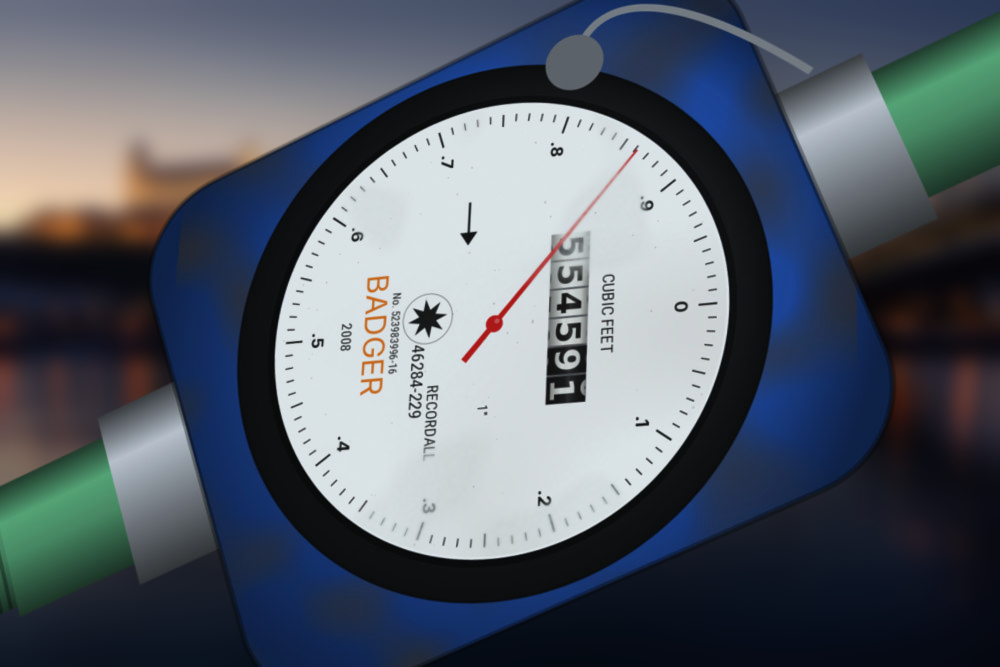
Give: 554590.86,ft³
